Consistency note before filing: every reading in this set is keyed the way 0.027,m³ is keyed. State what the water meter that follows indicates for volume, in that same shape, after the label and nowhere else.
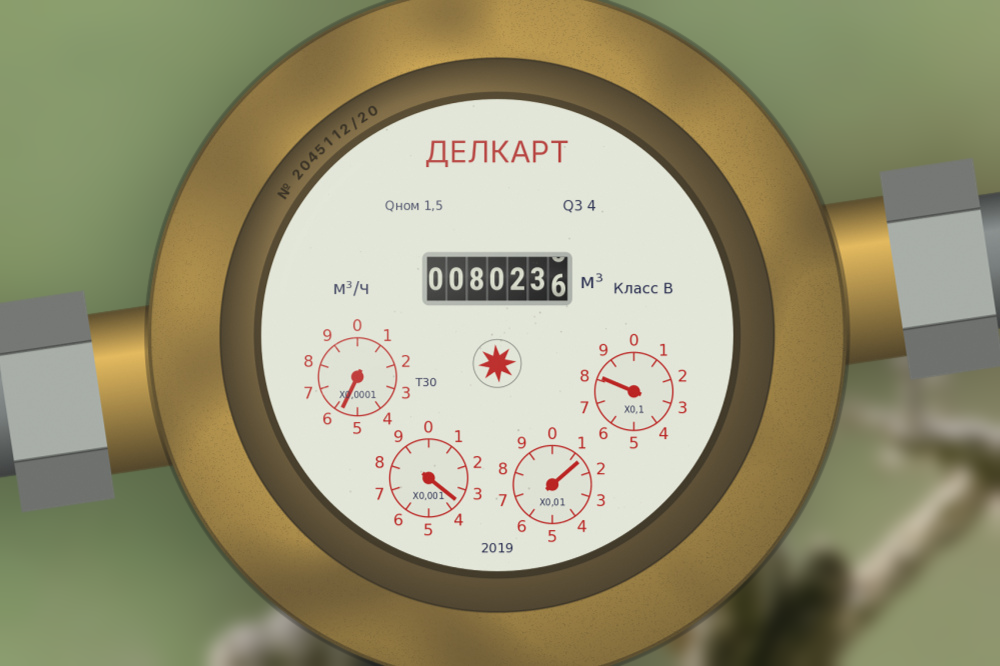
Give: 80235.8135,m³
